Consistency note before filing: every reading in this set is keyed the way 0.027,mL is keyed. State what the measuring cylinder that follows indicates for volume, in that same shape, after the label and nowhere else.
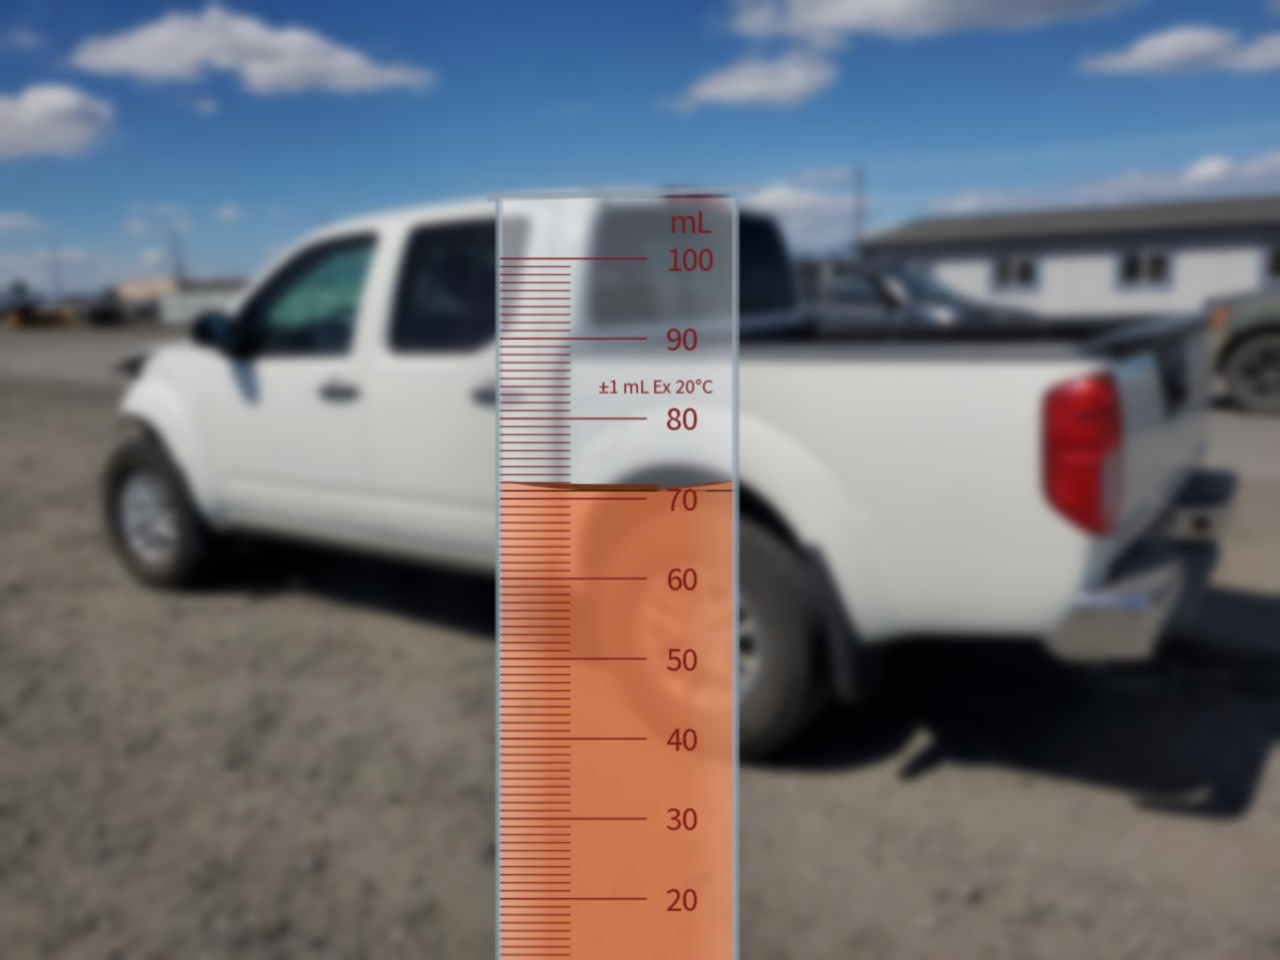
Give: 71,mL
